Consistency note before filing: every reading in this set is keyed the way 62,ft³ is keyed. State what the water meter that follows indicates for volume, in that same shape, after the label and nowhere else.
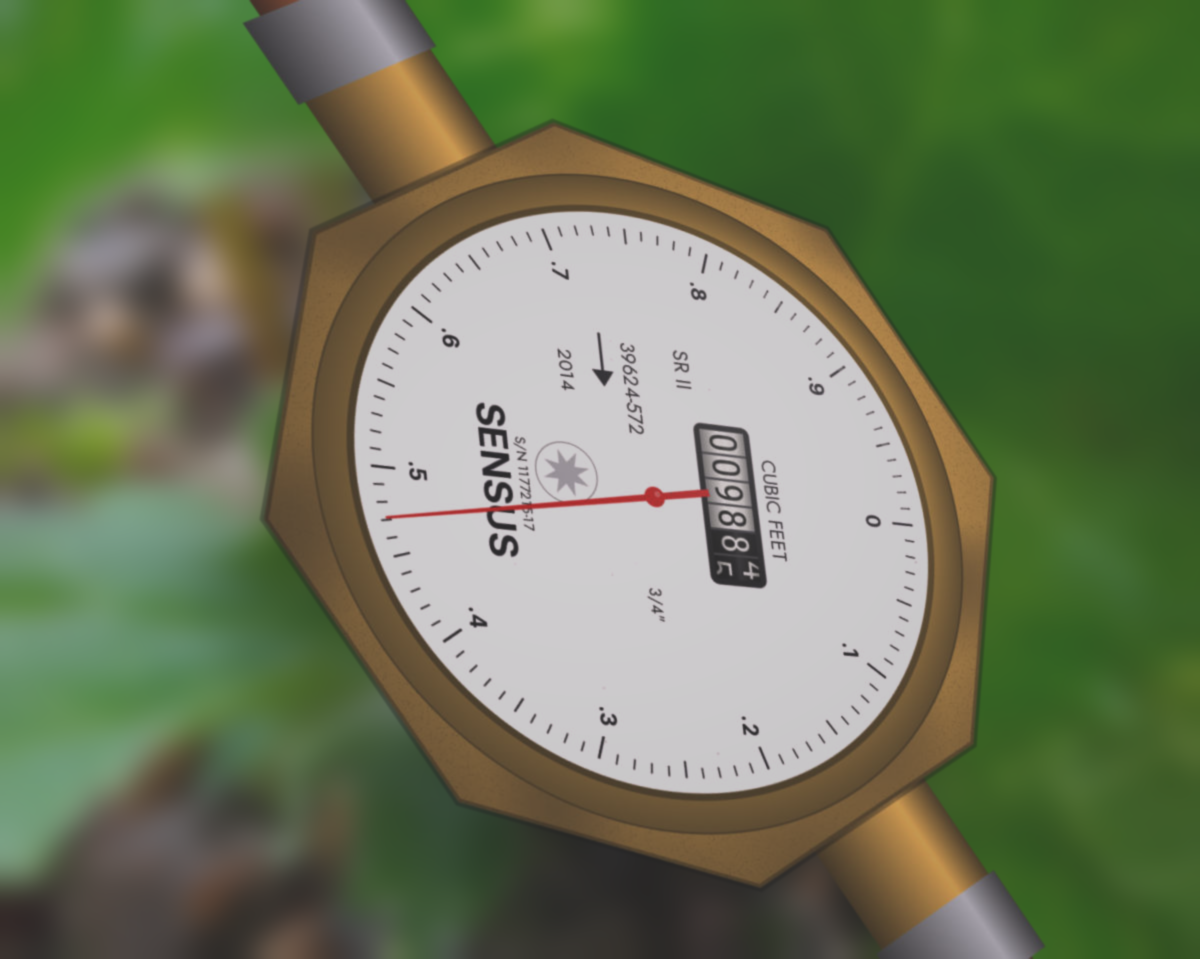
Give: 9884.47,ft³
